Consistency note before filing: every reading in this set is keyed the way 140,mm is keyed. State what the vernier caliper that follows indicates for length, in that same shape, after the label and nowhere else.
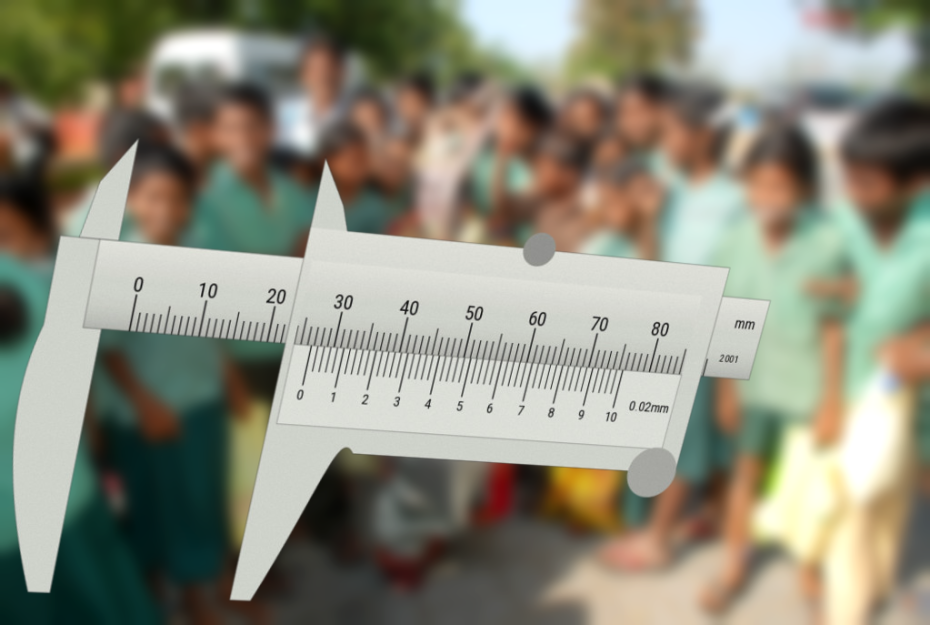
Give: 26.6,mm
